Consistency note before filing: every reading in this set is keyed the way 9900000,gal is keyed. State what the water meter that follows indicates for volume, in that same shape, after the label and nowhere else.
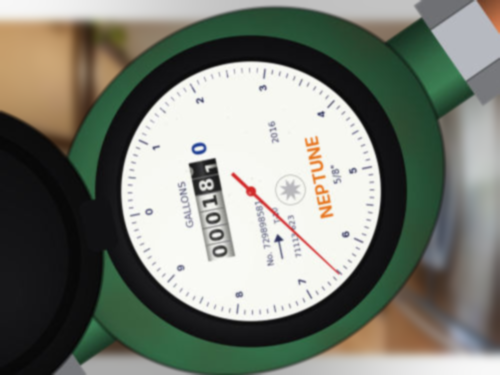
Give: 1806.5,gal
